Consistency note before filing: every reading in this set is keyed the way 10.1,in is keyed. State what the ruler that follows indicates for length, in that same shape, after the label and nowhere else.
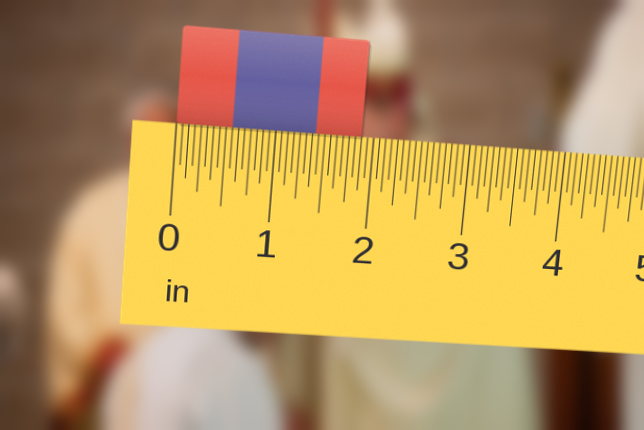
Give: 1.875,in
